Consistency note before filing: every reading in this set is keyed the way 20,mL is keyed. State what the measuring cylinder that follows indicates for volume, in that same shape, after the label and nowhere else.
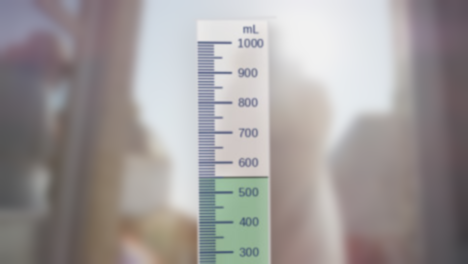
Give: 550,mL
